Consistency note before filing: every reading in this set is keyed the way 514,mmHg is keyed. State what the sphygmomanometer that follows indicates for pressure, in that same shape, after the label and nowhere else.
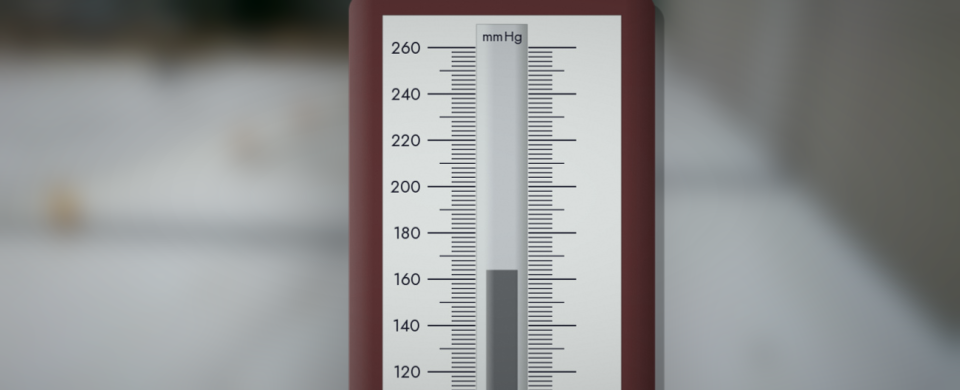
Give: 164,mmHg
